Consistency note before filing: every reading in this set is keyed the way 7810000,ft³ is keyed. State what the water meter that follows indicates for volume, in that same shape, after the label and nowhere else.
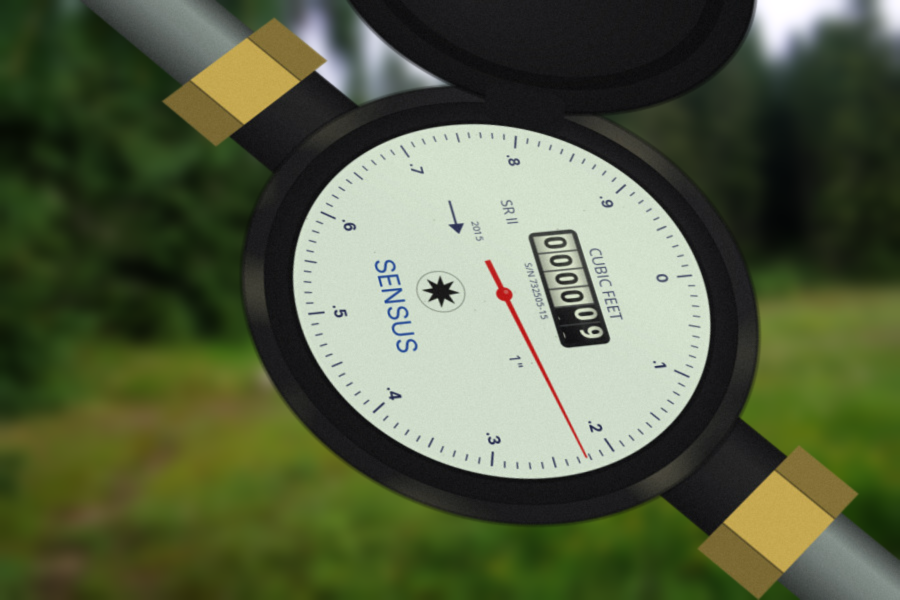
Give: 9.22,ft³
